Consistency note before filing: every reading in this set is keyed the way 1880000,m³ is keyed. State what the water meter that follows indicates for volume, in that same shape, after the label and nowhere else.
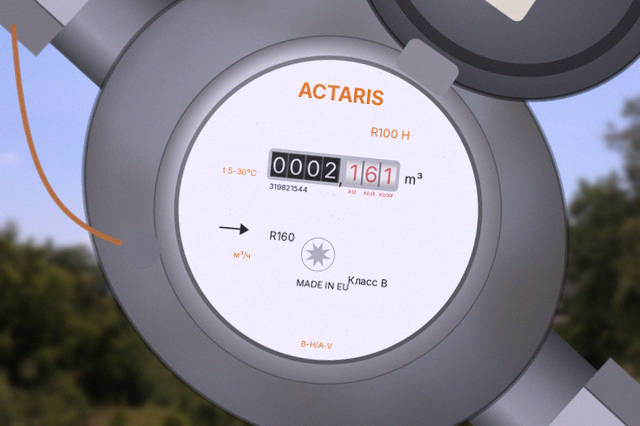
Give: 2.161,m³
